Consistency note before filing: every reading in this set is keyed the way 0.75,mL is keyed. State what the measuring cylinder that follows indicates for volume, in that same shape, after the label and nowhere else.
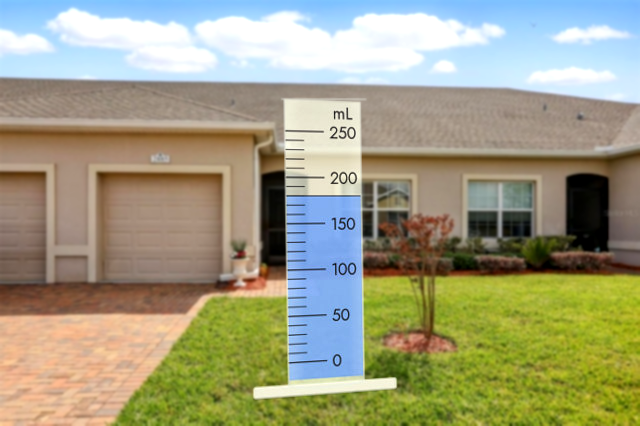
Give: 180,mL
